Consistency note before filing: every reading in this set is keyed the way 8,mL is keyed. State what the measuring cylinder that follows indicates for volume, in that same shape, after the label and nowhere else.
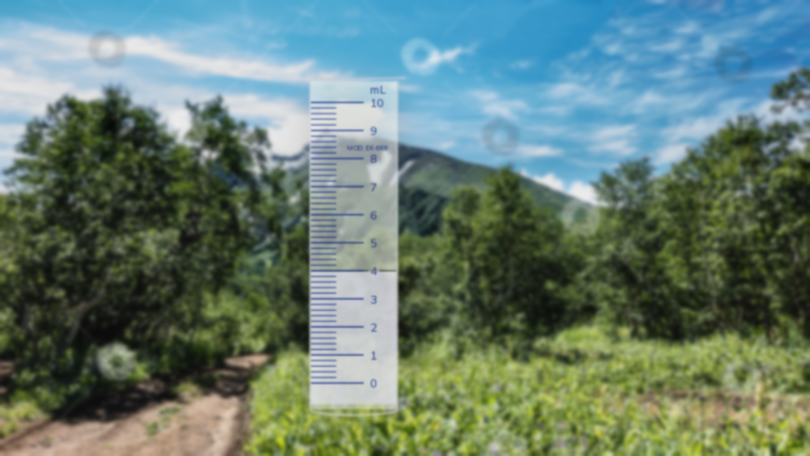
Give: 4,mL
